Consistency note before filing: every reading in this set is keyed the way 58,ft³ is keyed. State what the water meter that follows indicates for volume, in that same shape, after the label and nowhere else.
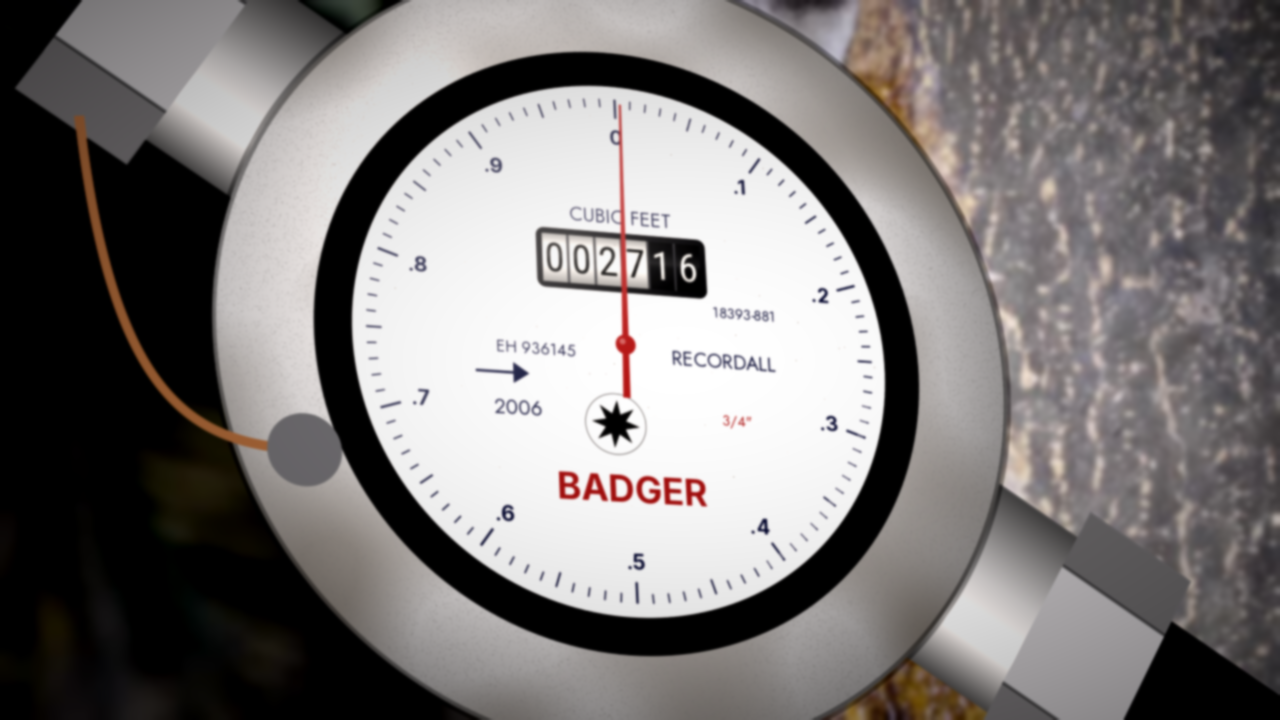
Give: 2716.00,ft³
